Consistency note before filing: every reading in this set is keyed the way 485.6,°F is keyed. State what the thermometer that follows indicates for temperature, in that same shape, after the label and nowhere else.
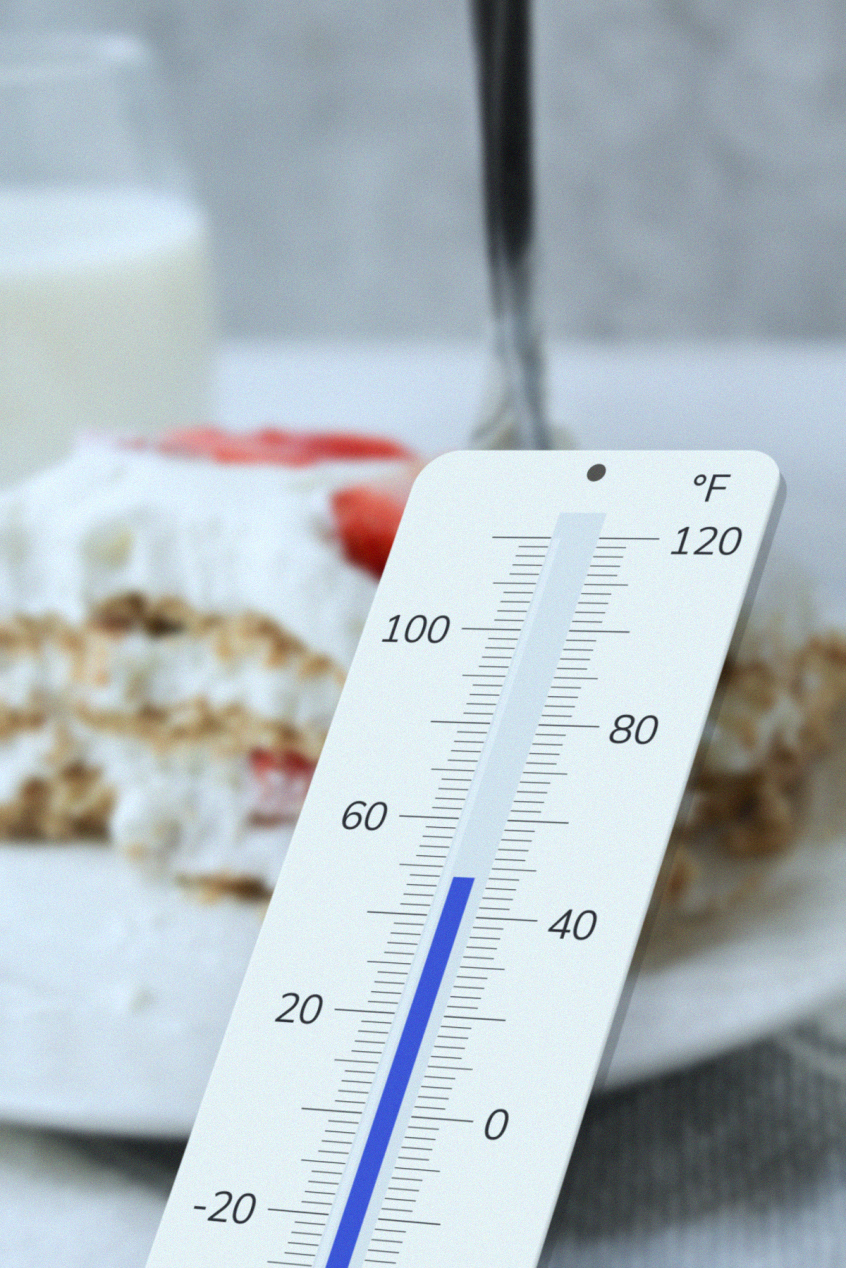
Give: 48,°F
